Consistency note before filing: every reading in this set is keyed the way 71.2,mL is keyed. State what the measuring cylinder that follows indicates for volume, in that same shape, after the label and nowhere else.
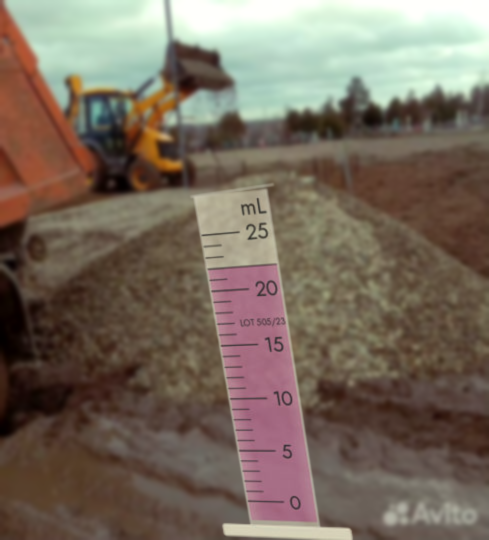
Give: 22,mL
